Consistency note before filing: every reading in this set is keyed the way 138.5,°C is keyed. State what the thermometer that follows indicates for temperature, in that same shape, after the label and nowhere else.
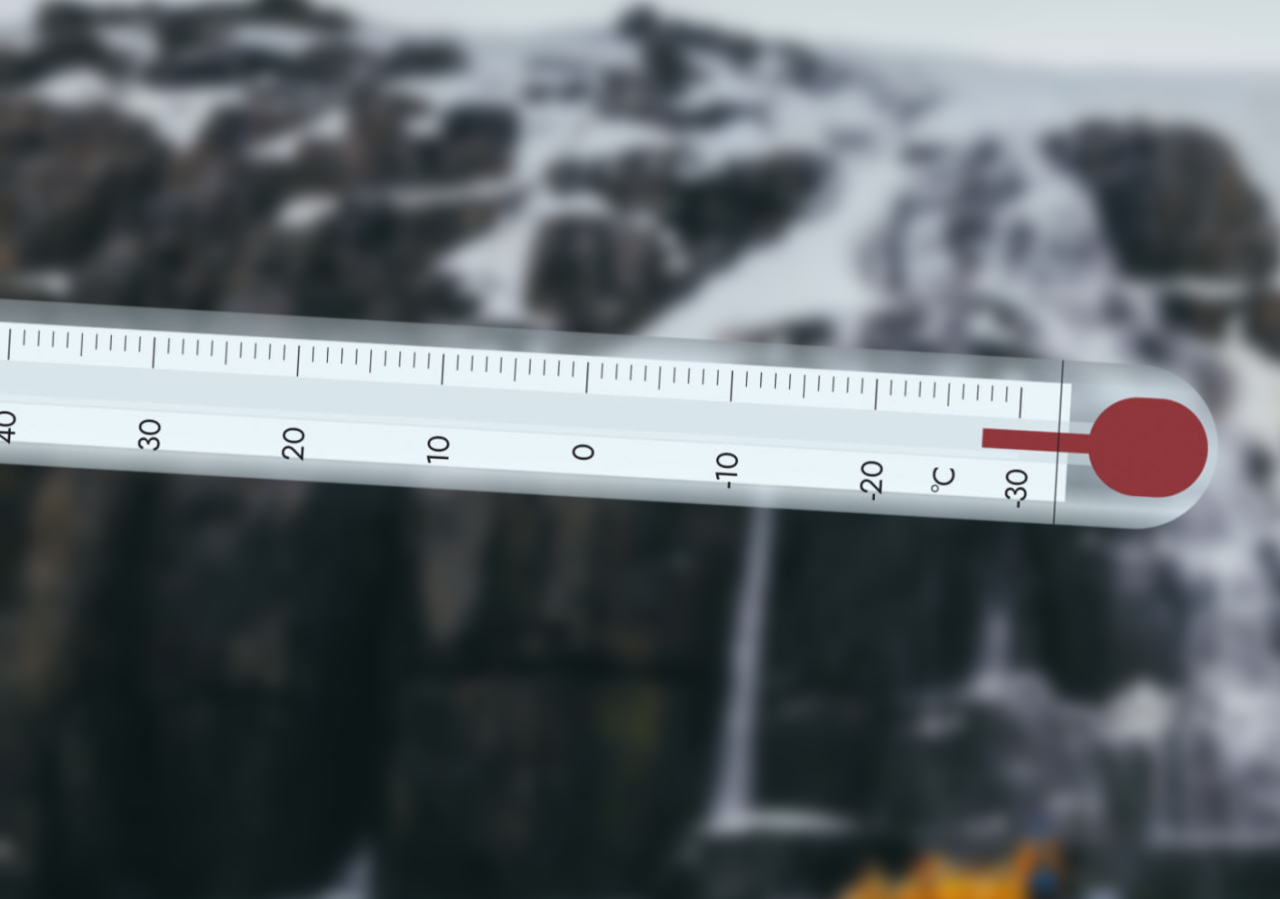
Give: -27.5,°C
